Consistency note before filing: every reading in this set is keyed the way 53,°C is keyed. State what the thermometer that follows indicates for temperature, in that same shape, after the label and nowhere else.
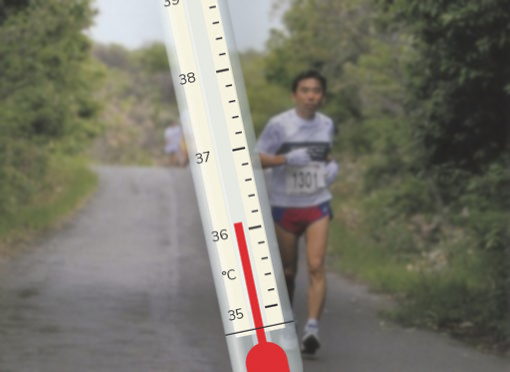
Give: 36.1,°C
